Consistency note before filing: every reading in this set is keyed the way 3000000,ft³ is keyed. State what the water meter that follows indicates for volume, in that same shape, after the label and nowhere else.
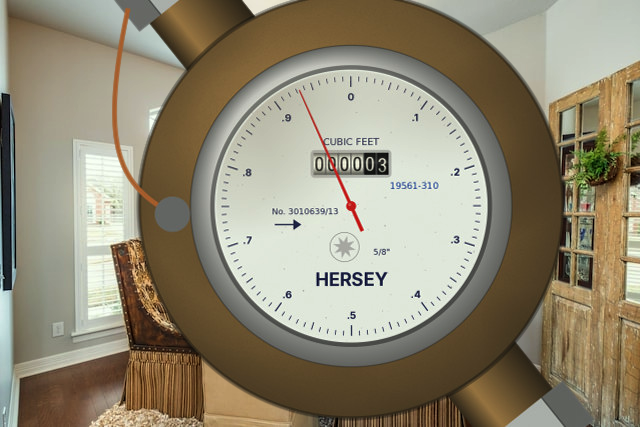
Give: 2.93,ft³
